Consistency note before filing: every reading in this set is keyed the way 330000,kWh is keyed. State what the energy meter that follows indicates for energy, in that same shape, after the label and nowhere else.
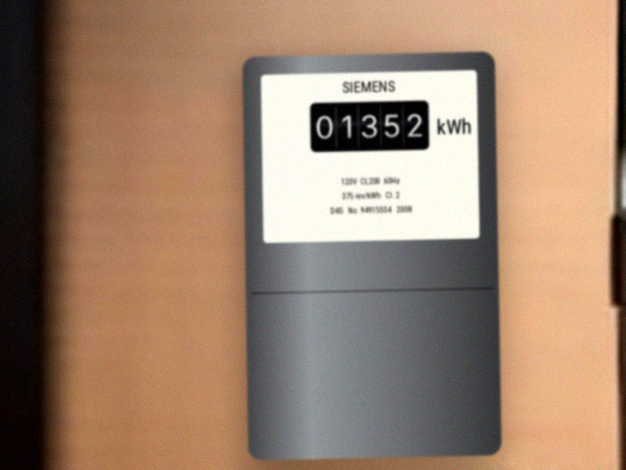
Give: 1352,kWh
